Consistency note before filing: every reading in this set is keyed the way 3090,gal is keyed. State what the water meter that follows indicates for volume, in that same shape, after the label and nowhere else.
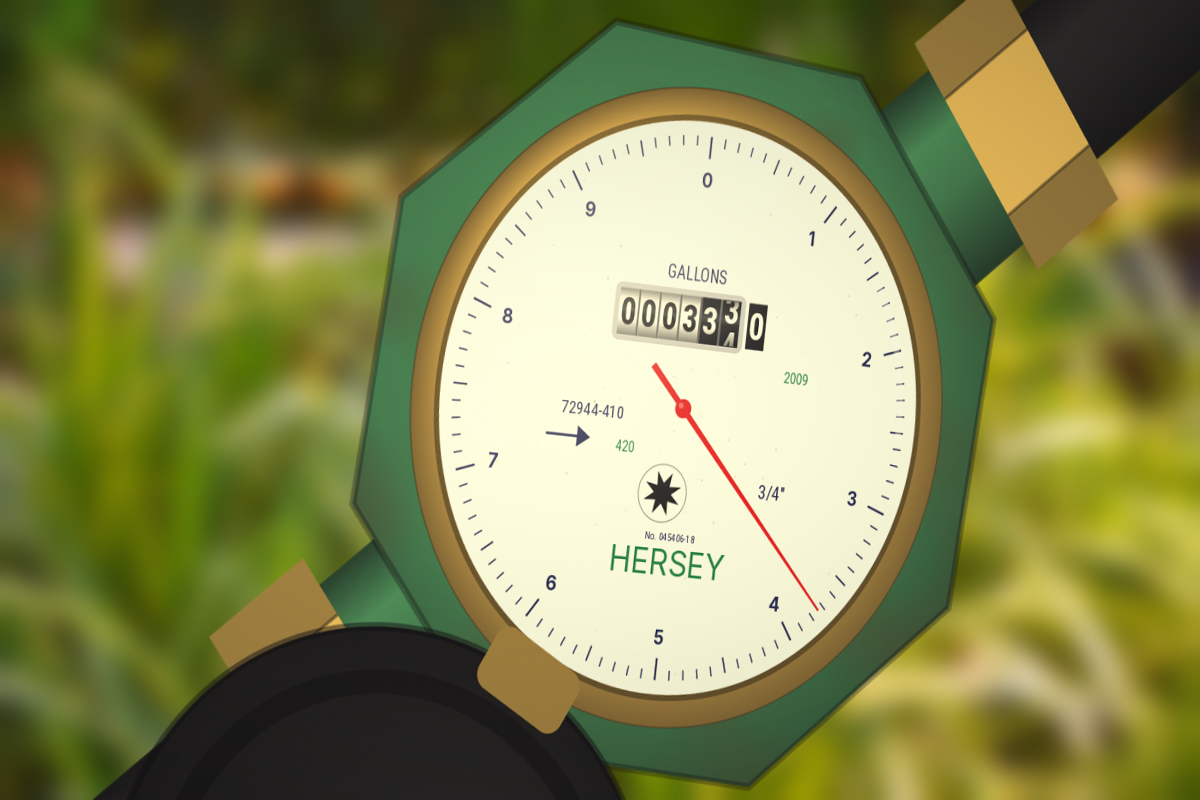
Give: 3333.7,gal
